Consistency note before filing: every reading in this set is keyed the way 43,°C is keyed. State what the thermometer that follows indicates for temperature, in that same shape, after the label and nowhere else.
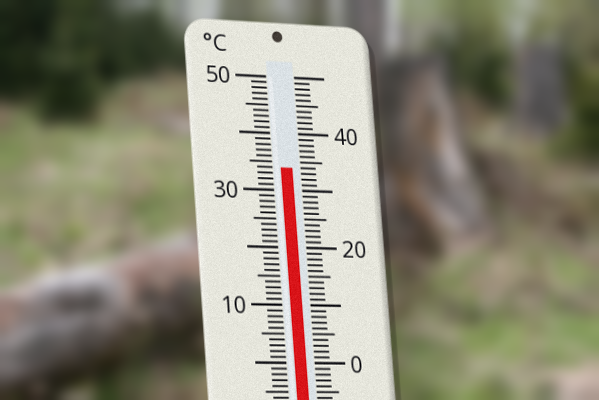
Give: 34,°C
